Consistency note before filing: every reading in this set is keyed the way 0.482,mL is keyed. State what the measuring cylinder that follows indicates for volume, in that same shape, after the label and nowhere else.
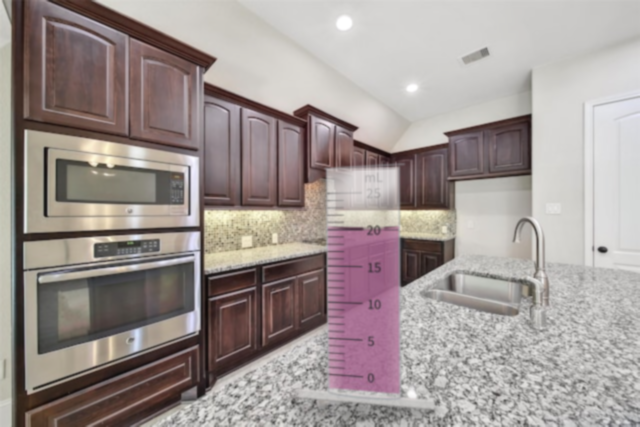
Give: 20,mL
